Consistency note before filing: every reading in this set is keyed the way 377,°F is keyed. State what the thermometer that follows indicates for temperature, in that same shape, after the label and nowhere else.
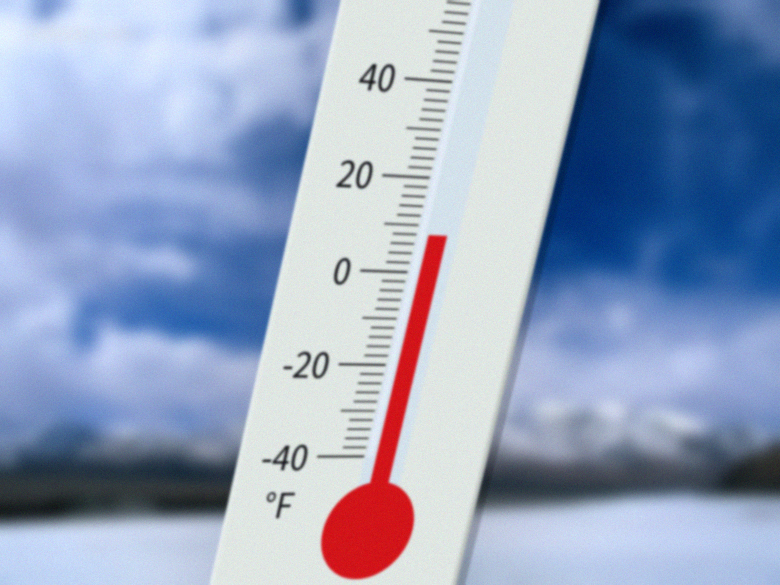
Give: 8,°F
